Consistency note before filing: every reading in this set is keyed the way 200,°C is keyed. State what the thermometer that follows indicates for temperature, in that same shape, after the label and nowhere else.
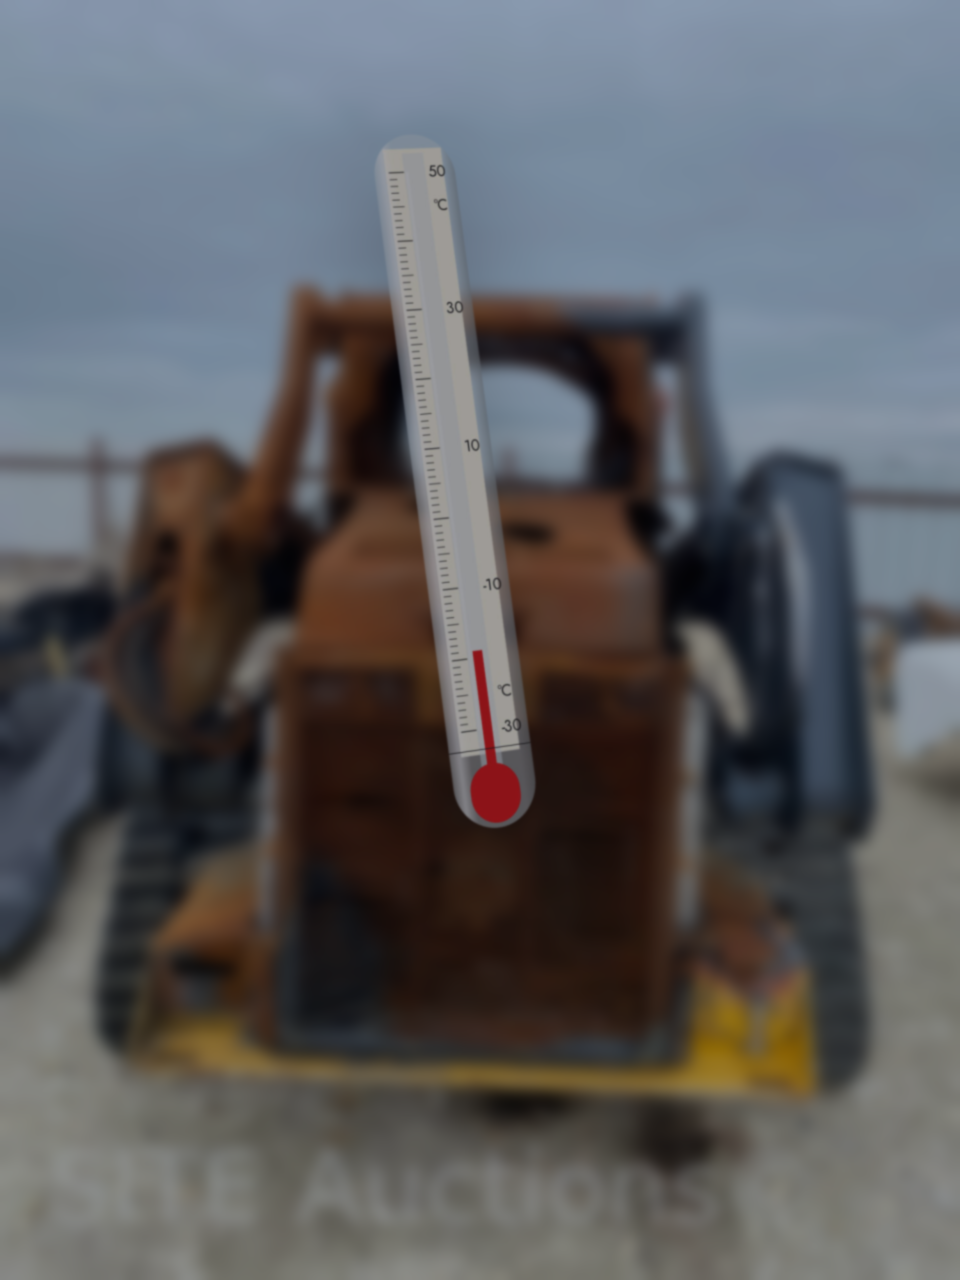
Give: -19,°C
